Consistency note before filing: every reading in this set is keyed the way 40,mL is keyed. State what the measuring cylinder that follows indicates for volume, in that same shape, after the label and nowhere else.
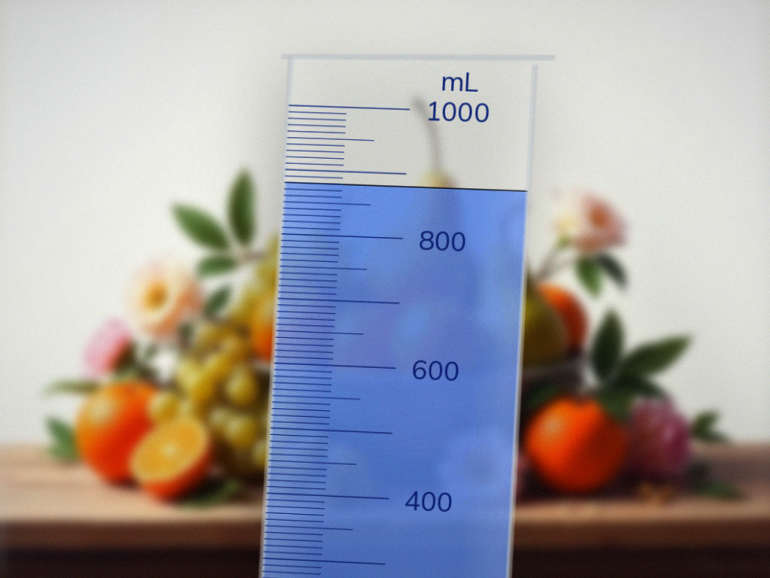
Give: 880,mL
